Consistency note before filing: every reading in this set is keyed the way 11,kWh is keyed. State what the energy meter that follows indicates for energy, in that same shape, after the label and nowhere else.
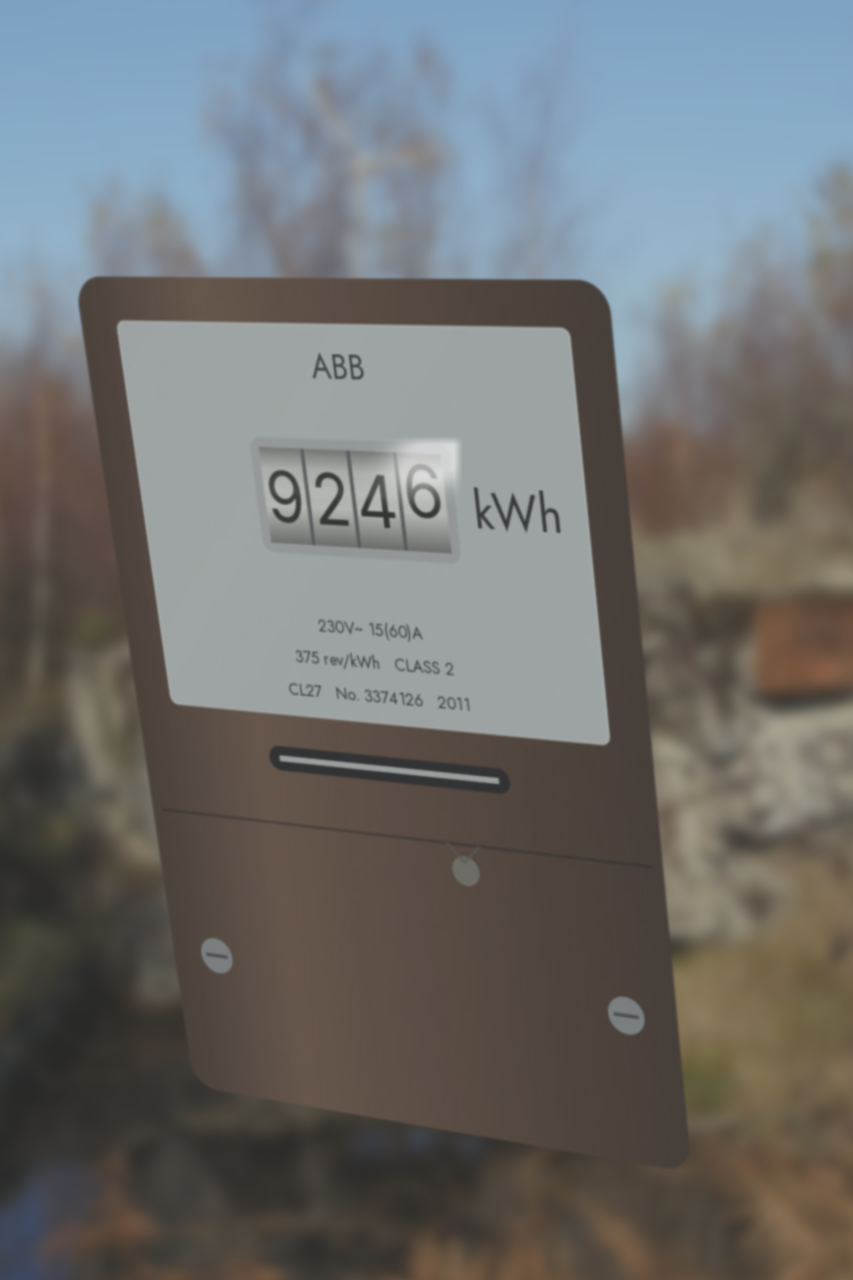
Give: 9246,kWh
